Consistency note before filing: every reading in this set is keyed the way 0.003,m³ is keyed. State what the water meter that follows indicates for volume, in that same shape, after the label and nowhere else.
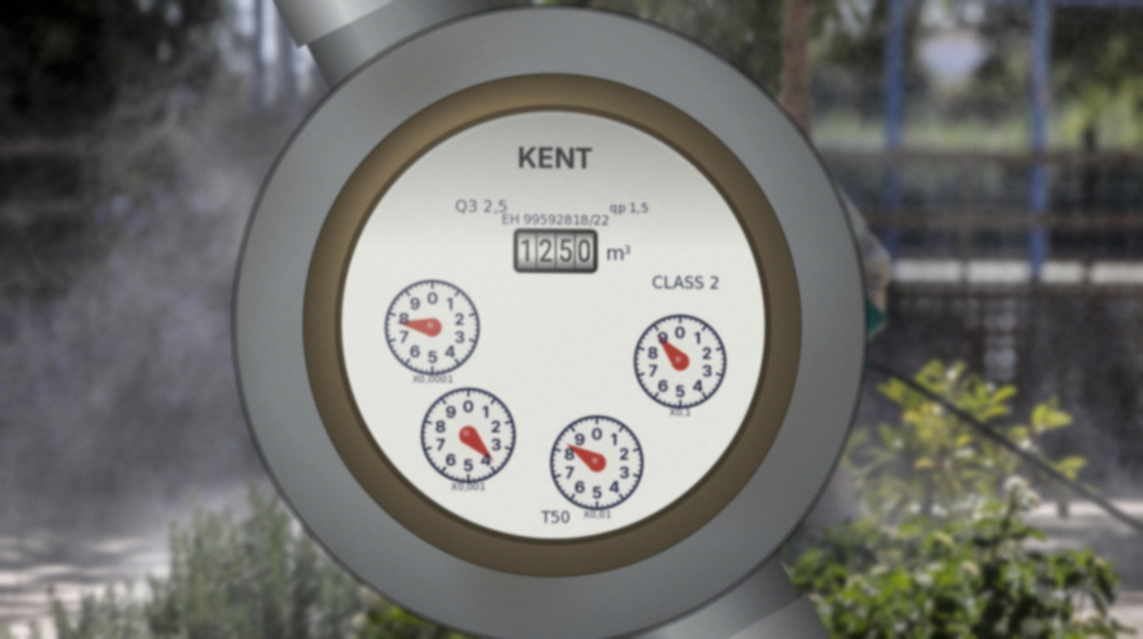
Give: 1250.8837,m³
